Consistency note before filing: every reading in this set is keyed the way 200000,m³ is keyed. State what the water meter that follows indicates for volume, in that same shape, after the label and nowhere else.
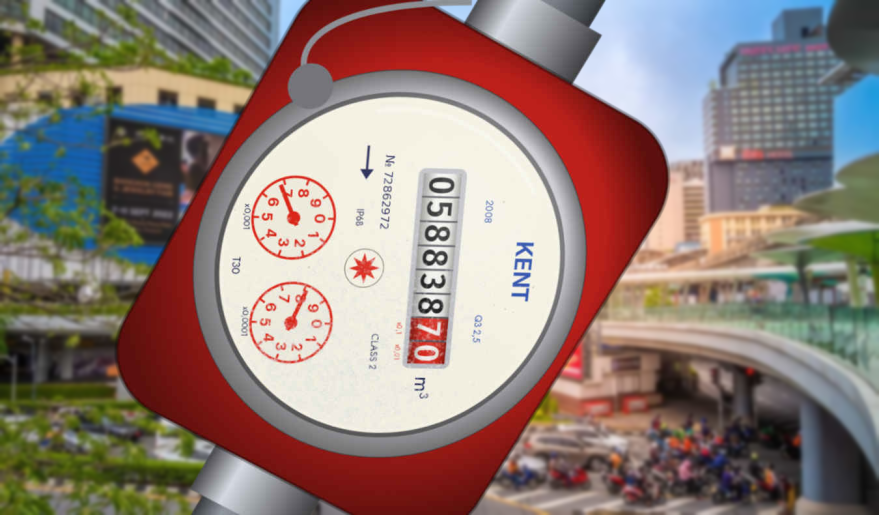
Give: 58838.7068,m³
